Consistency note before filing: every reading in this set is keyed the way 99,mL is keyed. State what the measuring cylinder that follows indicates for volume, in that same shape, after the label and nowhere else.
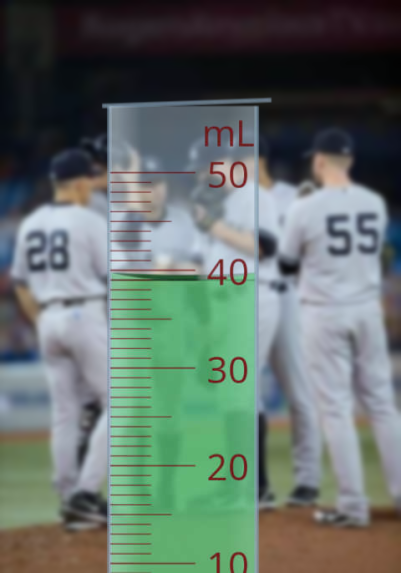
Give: 39,mL
